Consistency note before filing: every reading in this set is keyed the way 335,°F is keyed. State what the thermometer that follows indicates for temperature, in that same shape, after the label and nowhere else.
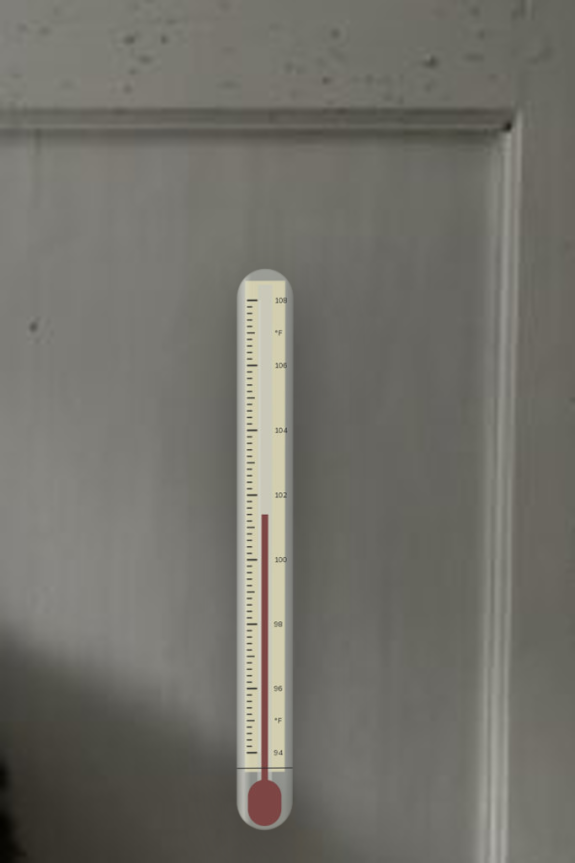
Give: 101.4,°F
